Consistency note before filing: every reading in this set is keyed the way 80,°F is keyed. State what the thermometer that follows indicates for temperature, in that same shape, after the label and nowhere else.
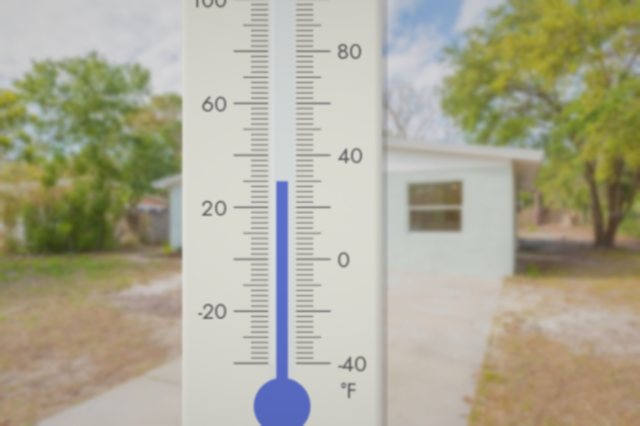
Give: 30,°F
